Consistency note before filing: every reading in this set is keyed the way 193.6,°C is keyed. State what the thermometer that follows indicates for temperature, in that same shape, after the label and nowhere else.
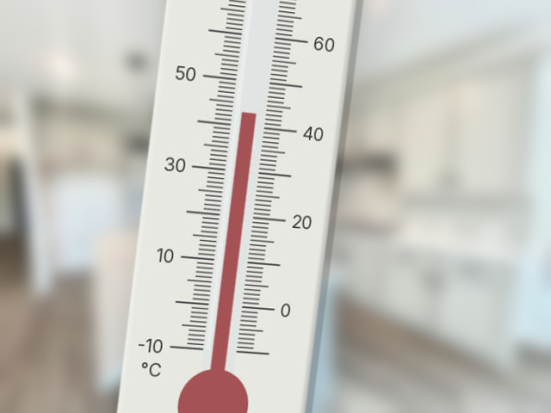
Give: 43,°C
